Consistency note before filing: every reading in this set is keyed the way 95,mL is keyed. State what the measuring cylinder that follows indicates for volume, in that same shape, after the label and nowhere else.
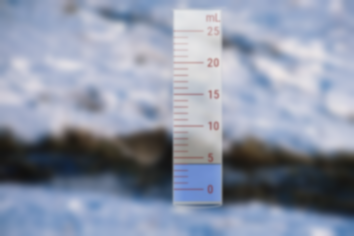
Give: 4,mL
